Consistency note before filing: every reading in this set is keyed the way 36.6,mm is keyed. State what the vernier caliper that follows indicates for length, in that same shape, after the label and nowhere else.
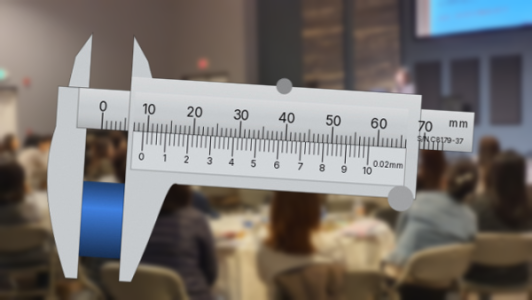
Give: 9.0,mm
